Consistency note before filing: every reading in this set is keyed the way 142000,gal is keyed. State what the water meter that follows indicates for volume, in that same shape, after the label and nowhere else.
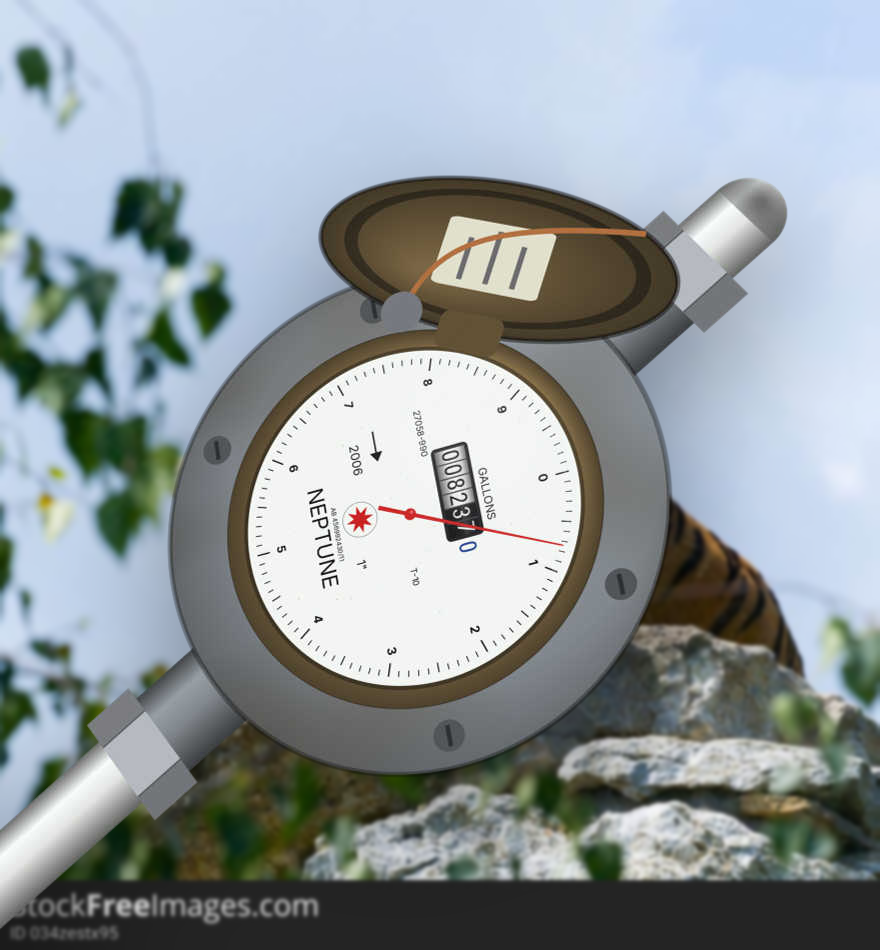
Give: 82370.7,gal
